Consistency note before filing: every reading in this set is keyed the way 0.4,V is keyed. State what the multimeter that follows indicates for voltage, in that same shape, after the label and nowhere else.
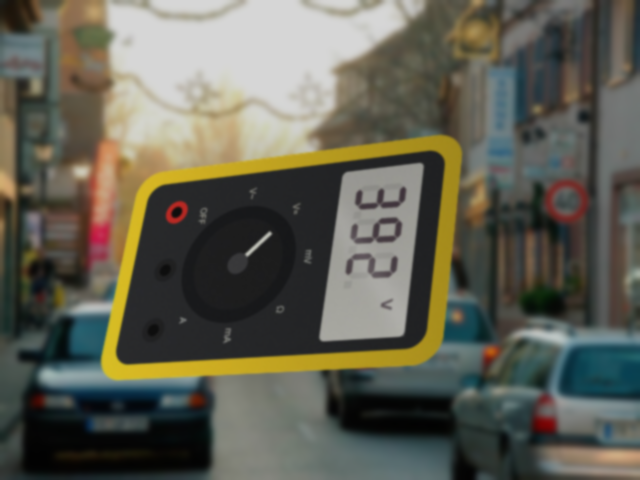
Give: 392,V
